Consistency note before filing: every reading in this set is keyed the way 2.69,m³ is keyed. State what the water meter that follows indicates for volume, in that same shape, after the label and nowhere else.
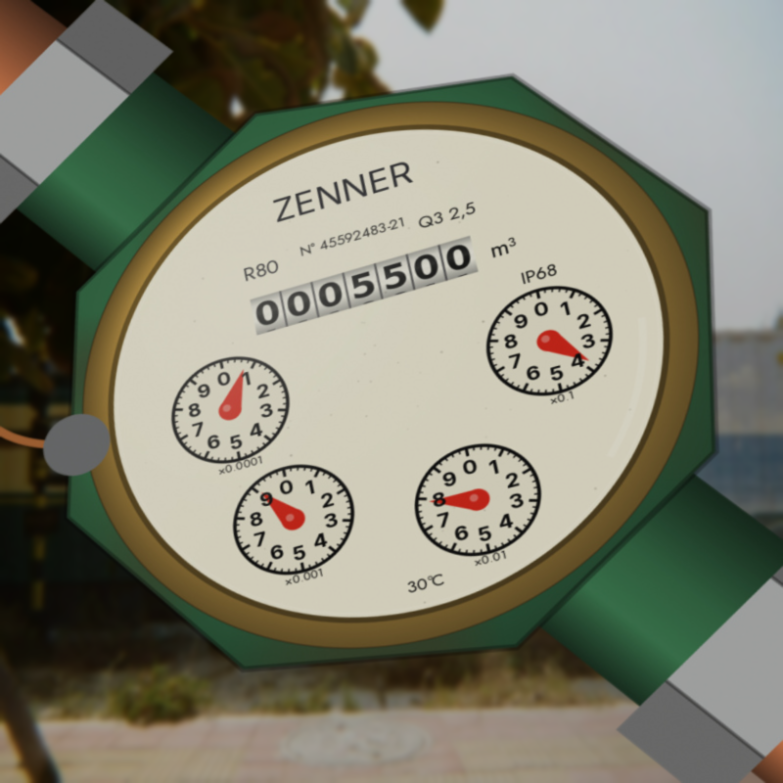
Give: 5500.3790,m³
